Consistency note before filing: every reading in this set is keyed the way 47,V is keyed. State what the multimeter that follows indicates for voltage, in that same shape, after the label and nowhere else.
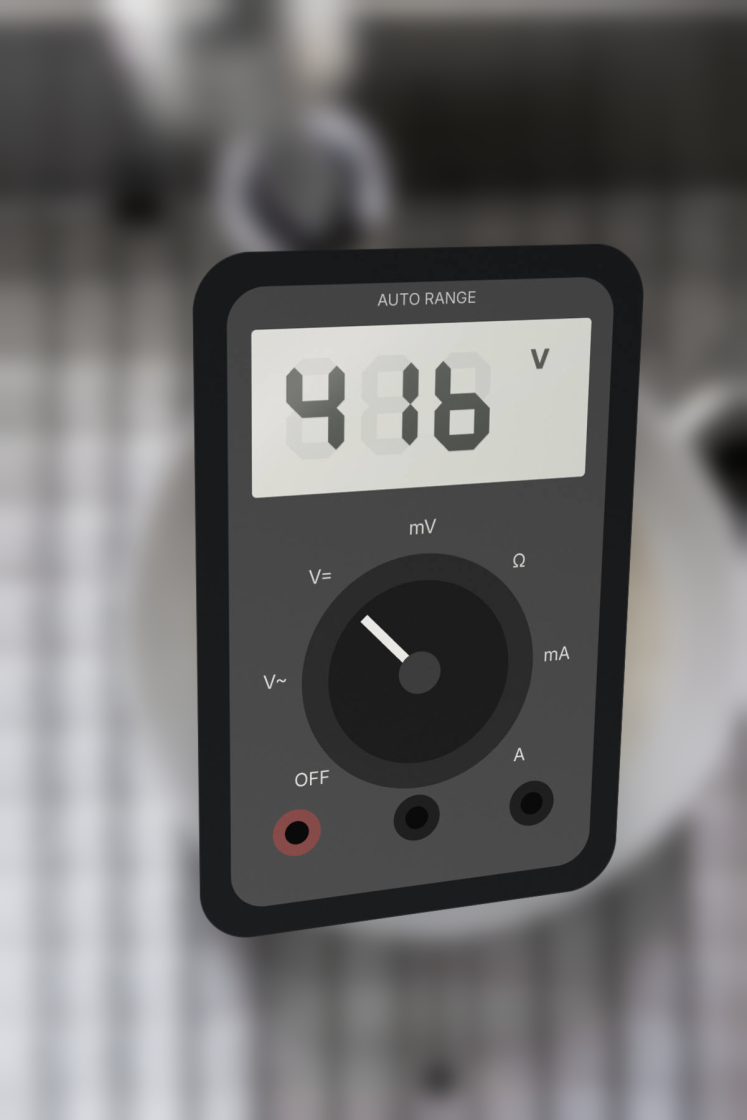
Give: 416,V
